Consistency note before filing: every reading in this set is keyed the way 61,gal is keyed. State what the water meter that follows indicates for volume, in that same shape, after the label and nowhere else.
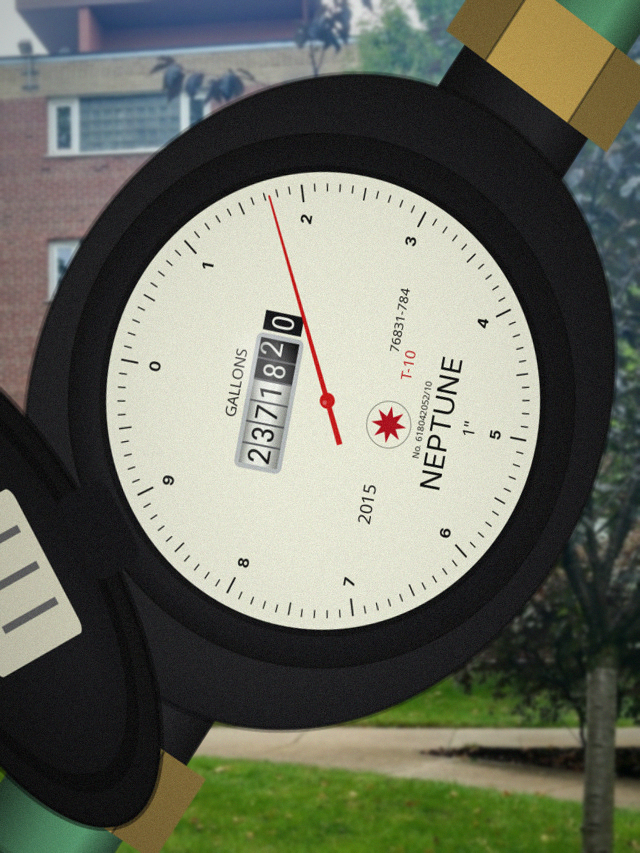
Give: 2371821.7,gal
